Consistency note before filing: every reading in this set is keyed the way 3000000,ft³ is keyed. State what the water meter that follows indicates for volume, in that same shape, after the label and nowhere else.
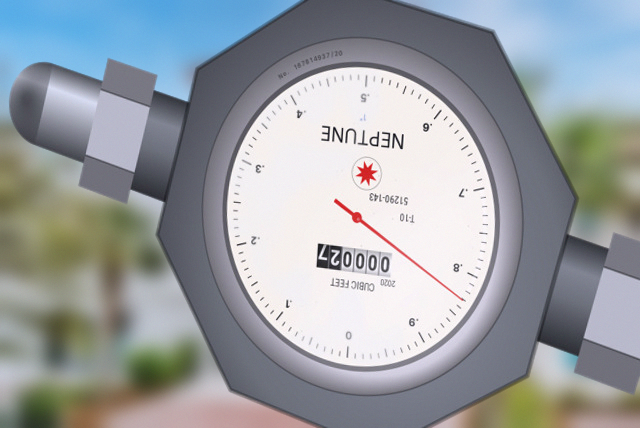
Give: 26.83,ft³
